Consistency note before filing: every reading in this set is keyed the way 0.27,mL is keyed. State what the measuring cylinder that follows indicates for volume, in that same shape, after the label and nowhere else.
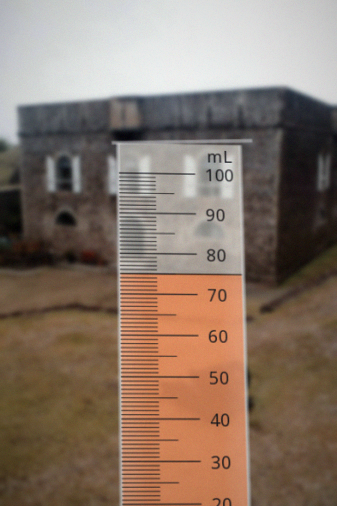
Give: 75,mL
